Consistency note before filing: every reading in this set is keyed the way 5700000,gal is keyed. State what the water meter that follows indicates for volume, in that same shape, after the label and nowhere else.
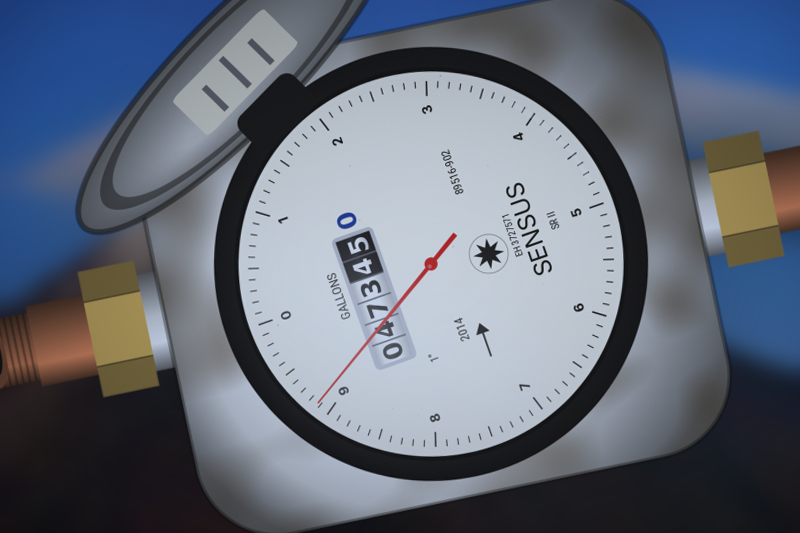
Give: 473449.1,gal
